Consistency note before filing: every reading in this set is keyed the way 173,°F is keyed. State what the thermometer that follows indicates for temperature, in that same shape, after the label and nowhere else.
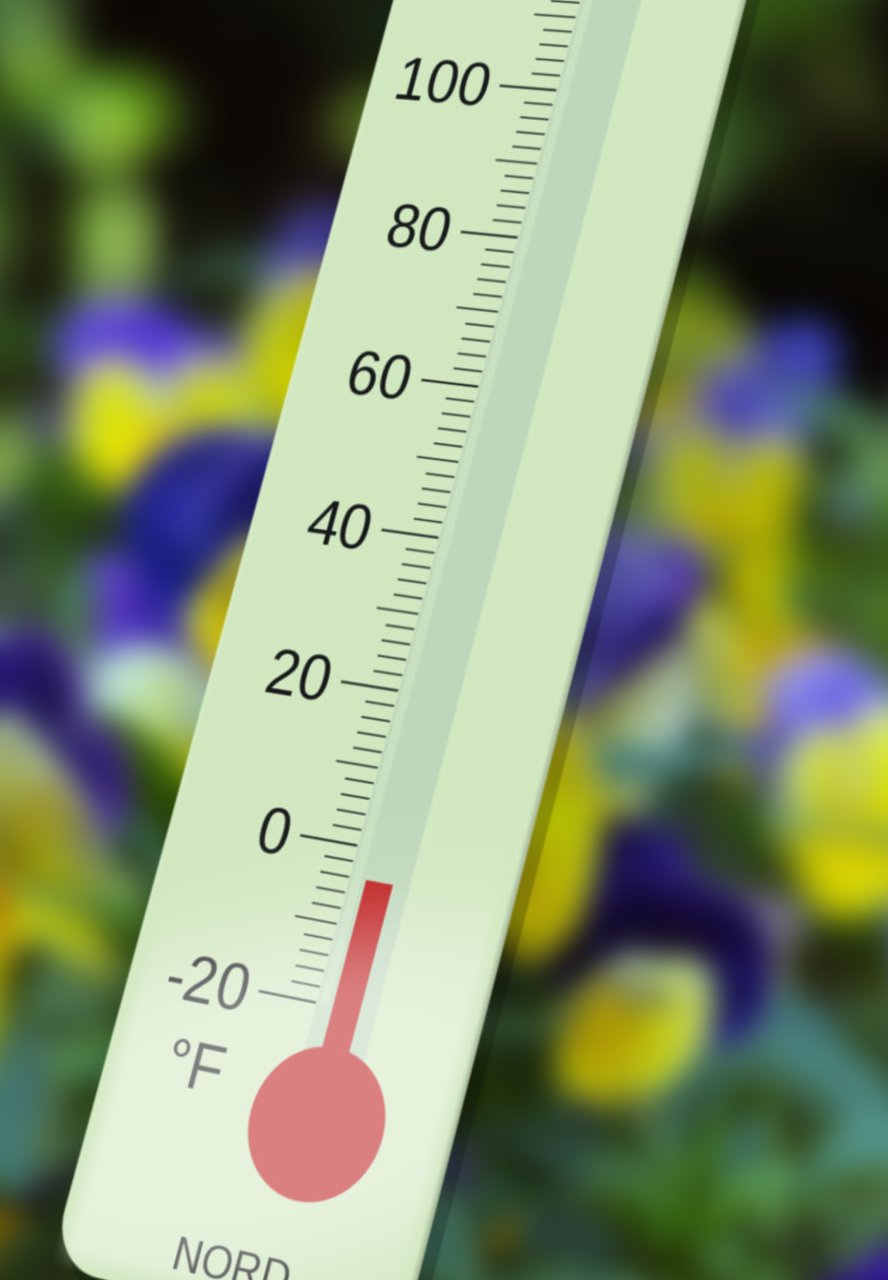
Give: -4,°F
